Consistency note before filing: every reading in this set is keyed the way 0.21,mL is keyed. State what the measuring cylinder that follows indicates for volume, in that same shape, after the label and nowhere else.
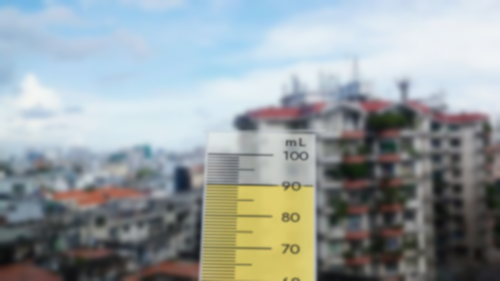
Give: 90,mL
